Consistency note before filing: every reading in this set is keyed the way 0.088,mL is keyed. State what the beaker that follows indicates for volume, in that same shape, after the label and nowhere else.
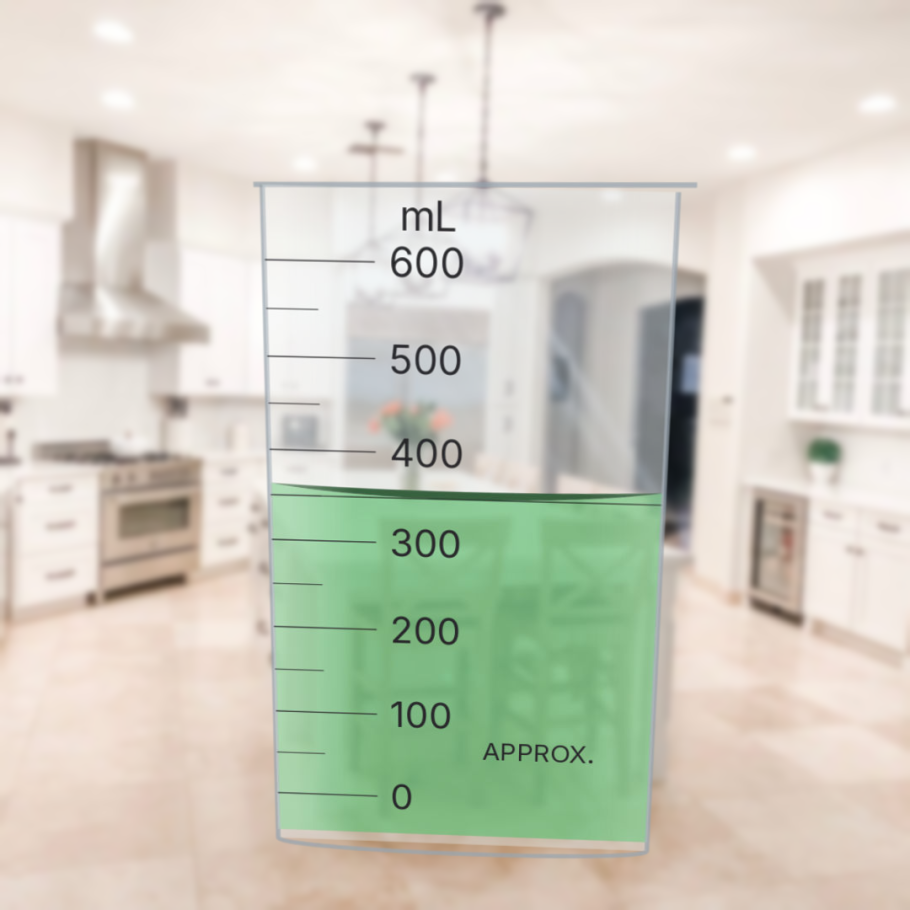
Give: 350,mL
